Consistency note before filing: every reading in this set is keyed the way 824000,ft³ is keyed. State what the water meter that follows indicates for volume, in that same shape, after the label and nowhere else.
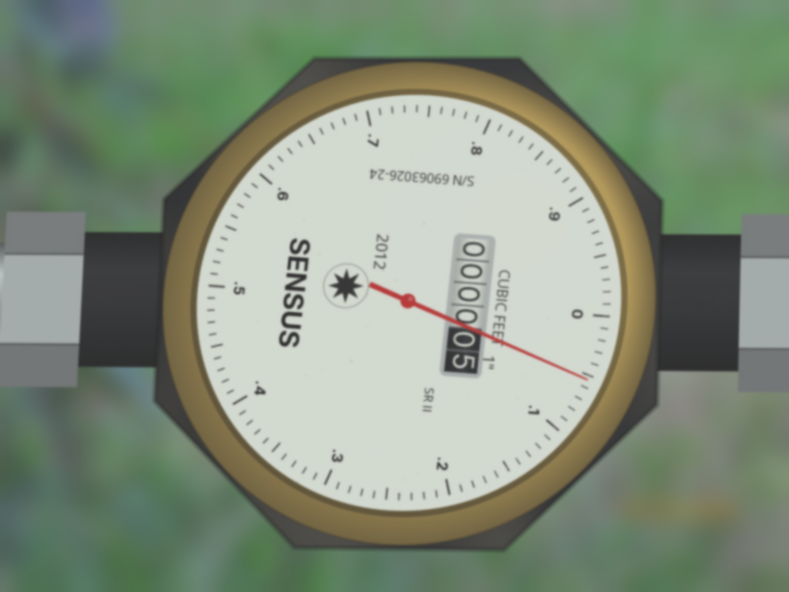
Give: 5.05,ft³
